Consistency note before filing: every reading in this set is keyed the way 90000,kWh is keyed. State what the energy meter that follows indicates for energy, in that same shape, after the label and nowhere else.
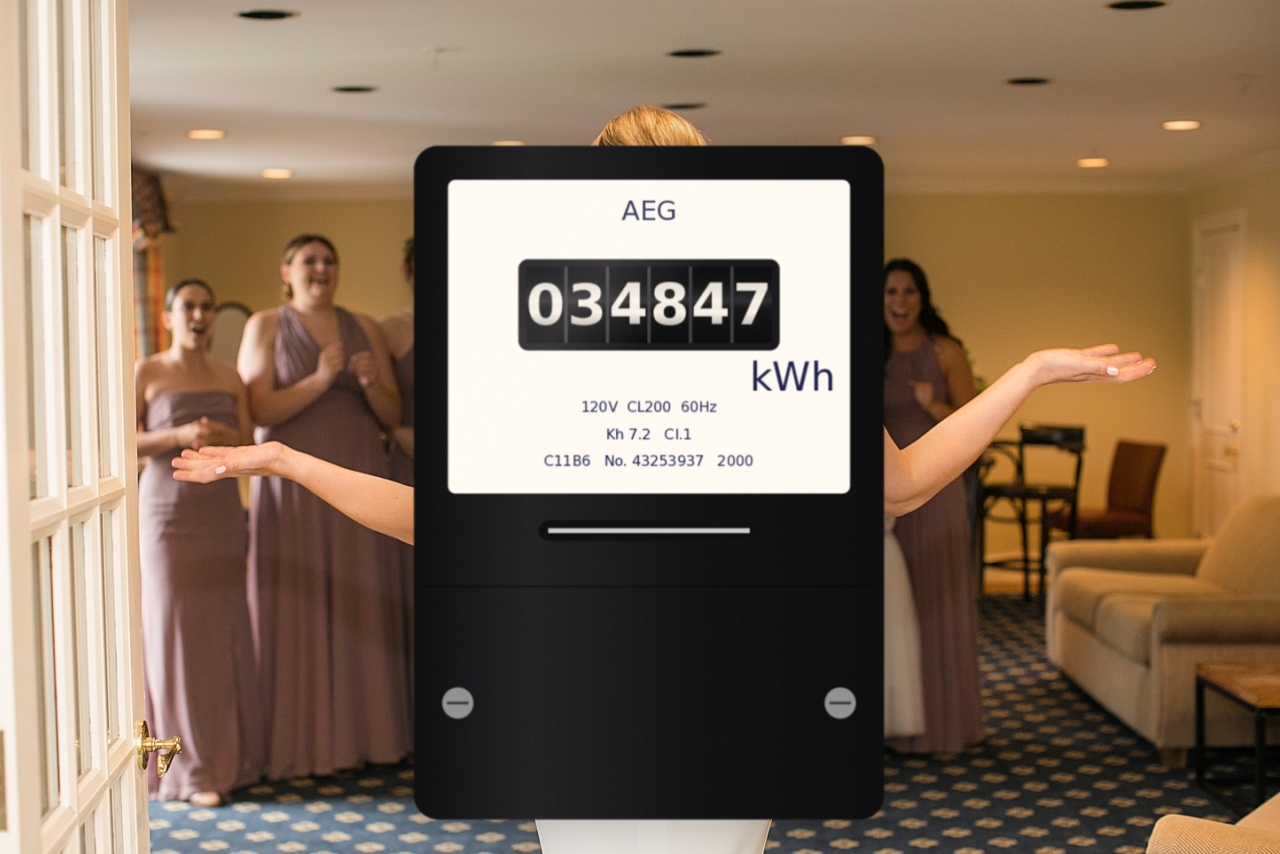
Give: 34847,kWh
